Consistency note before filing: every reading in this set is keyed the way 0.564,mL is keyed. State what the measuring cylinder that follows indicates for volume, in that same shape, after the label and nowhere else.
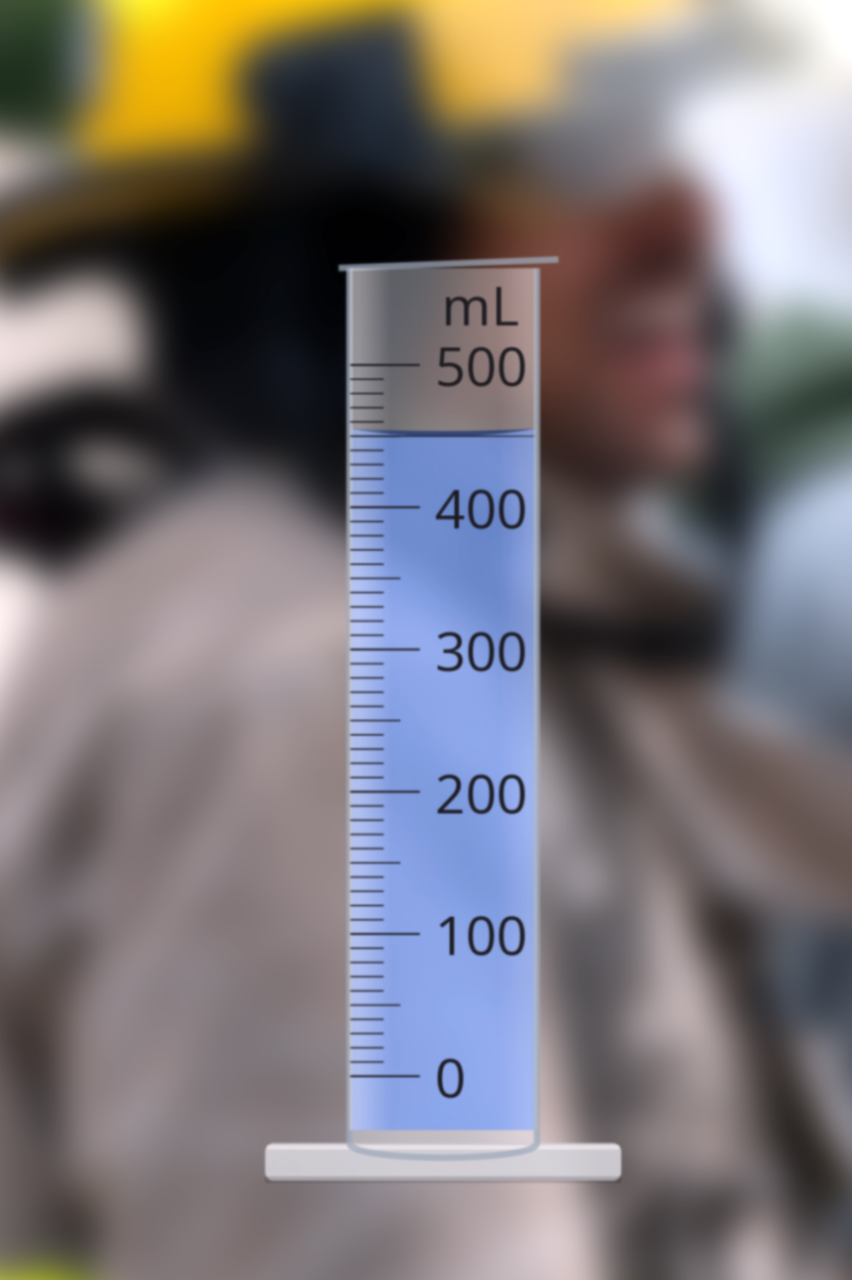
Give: 450,mL
